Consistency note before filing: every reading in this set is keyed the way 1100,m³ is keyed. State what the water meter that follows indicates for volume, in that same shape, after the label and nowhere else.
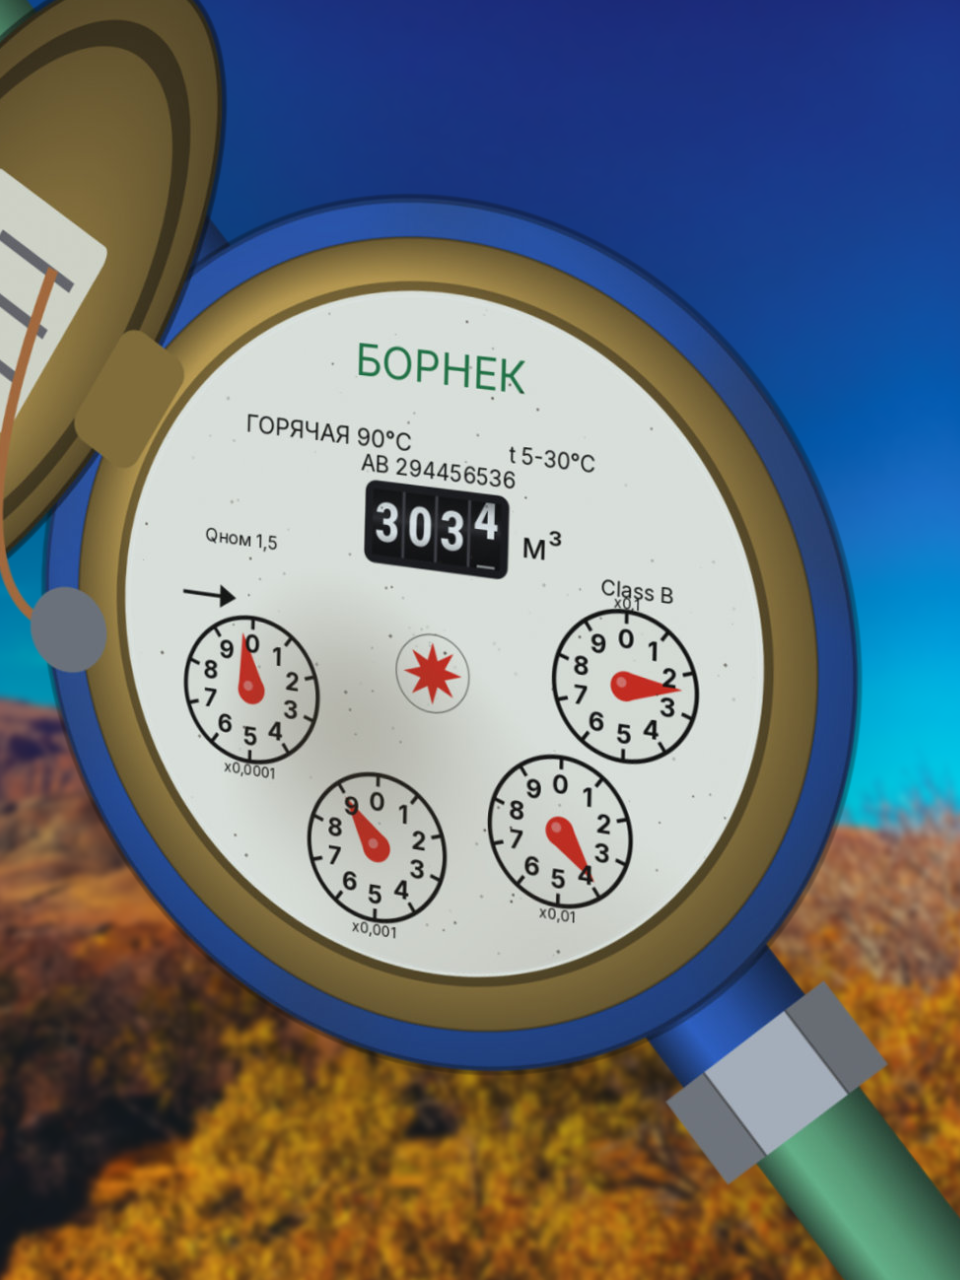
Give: 3034.2389,m³
